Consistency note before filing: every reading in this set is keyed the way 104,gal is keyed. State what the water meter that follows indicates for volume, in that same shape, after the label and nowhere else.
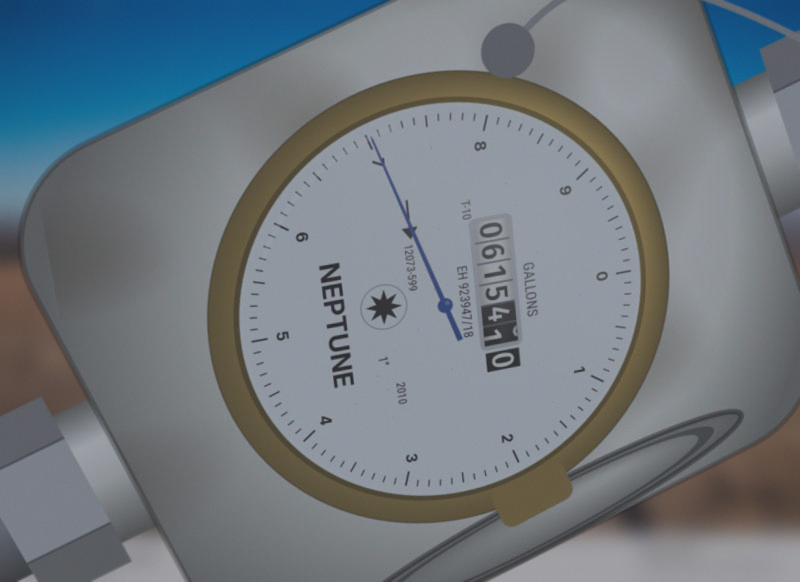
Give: 615407.0,gal
